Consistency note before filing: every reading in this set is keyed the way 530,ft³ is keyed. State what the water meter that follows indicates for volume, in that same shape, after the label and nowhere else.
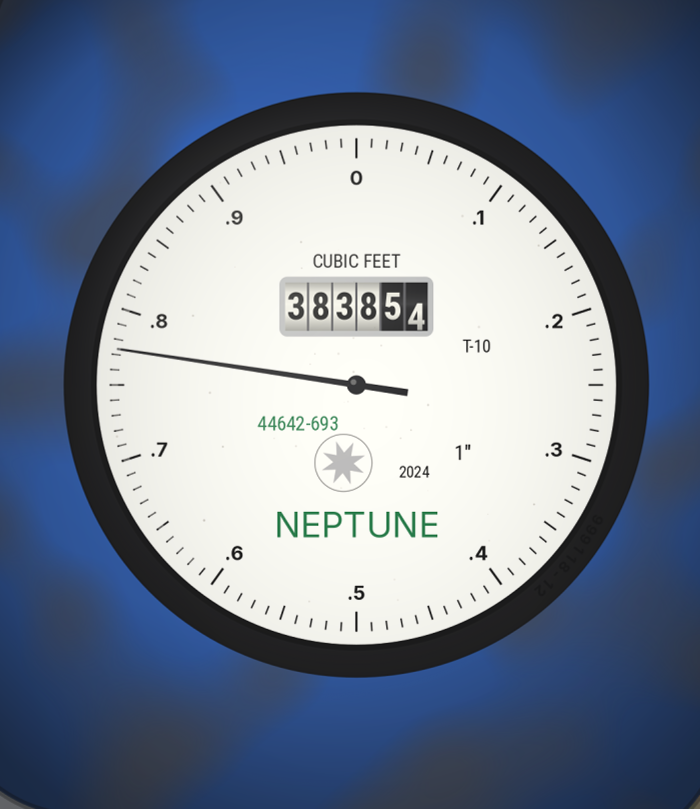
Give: 383853.77,ft³
